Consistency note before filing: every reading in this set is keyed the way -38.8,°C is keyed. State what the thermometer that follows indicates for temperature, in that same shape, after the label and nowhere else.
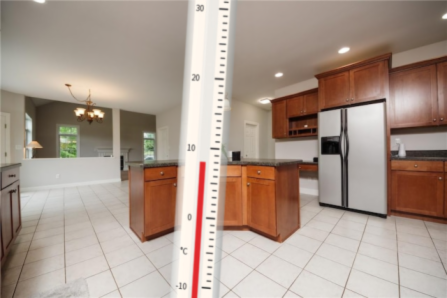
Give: 8,°C
